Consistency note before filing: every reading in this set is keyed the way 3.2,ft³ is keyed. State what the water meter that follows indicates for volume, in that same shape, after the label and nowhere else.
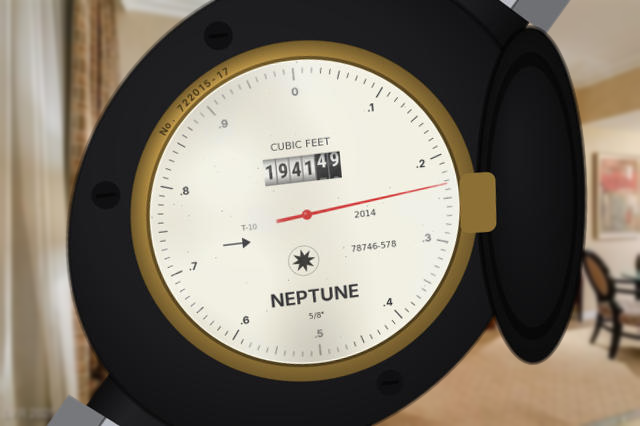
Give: 194149.23,ft³
